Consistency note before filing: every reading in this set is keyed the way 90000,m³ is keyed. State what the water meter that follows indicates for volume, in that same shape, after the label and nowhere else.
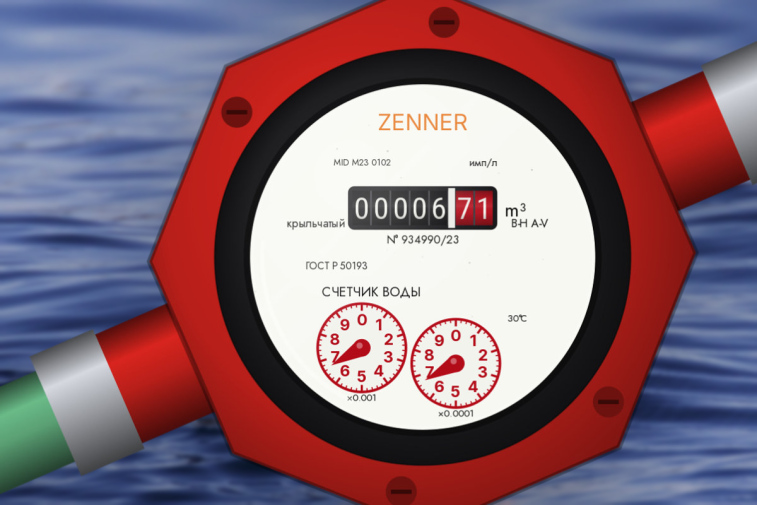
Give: 6.7166,m³
